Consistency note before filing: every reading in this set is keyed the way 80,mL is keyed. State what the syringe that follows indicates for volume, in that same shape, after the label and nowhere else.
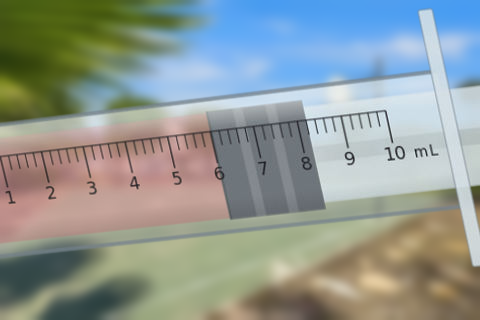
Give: 6,mL
